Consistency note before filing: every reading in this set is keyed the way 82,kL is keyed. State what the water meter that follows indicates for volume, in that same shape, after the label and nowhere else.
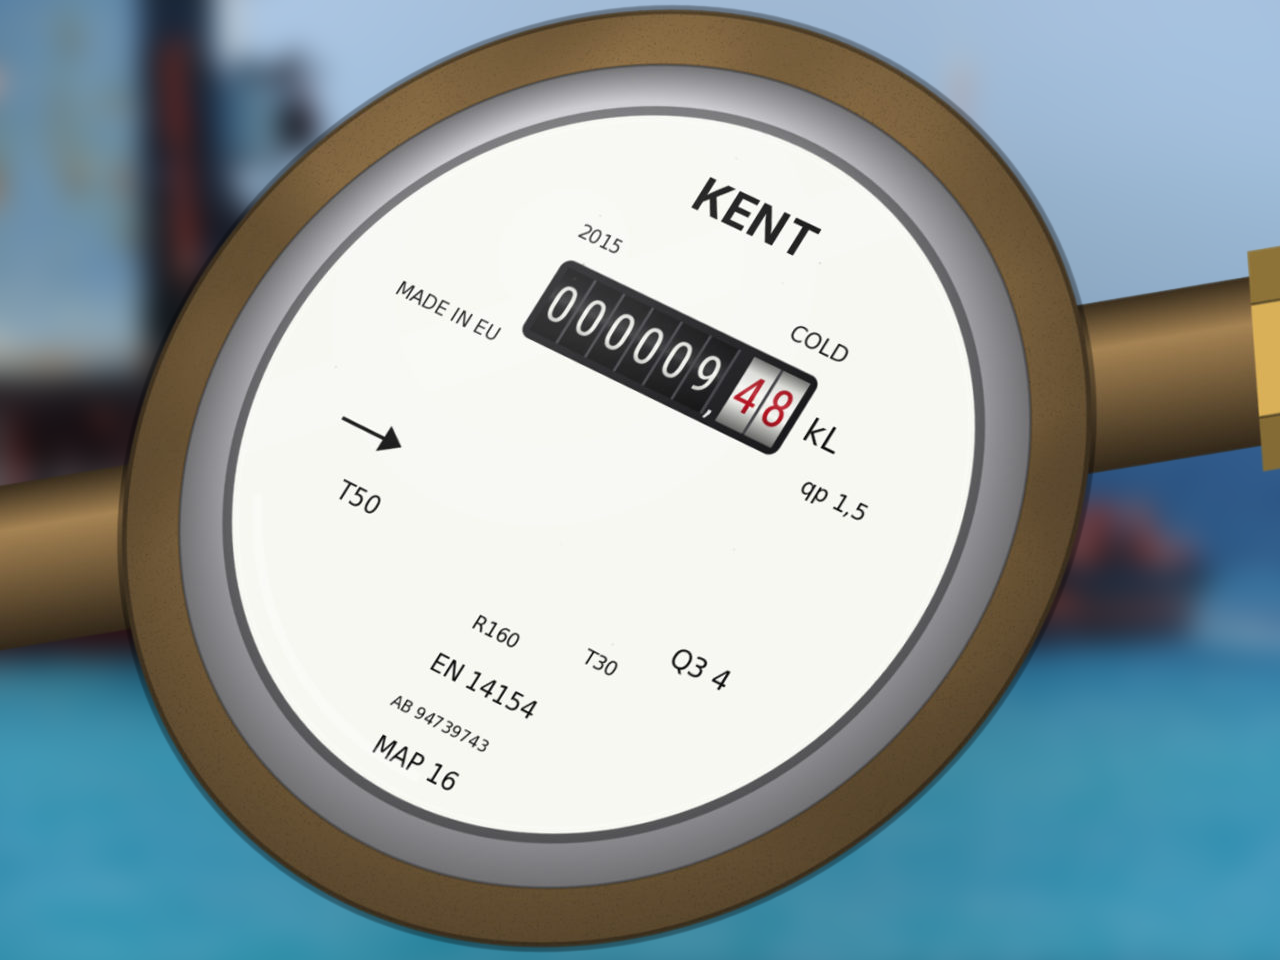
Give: 9.48,kL
